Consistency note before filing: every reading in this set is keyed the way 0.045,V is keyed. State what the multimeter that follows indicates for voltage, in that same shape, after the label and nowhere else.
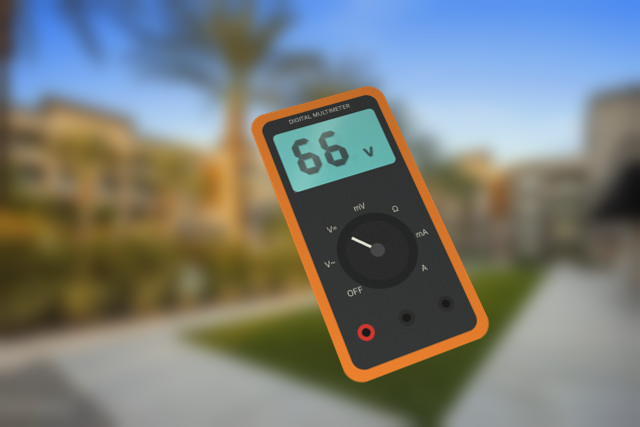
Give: 66,V
